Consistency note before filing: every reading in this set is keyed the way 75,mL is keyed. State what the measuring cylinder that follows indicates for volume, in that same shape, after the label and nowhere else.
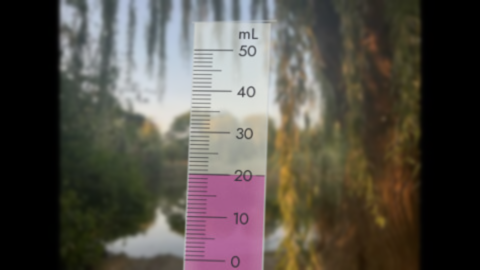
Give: 20,mL
